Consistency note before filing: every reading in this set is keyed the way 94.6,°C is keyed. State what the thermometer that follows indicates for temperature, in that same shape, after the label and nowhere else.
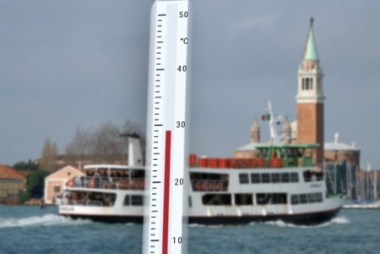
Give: 29,°C
